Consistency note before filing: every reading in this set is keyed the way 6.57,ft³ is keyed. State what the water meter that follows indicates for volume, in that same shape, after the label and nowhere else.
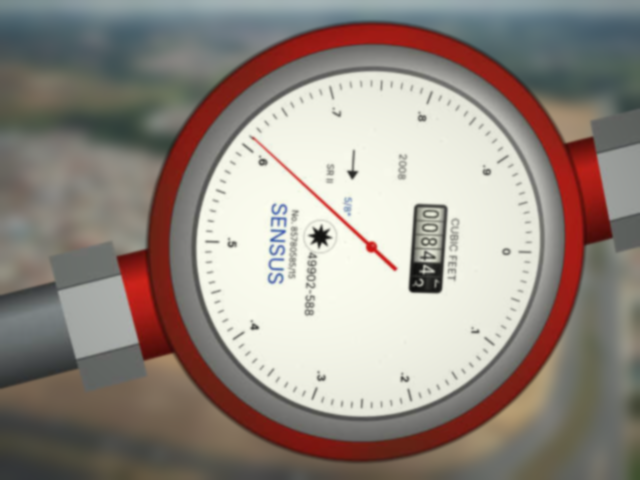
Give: 8442.61,ft³
